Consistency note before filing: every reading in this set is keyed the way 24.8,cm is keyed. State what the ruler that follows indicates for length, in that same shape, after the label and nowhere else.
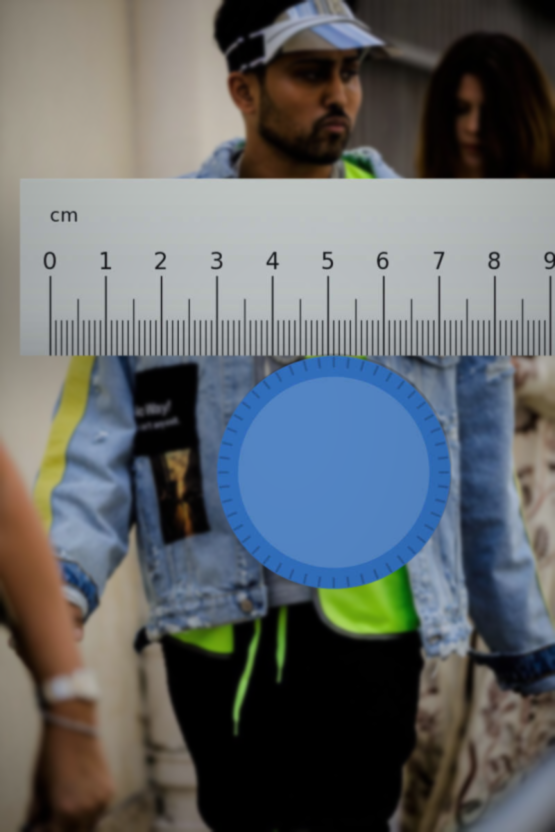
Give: 4.2,cm
